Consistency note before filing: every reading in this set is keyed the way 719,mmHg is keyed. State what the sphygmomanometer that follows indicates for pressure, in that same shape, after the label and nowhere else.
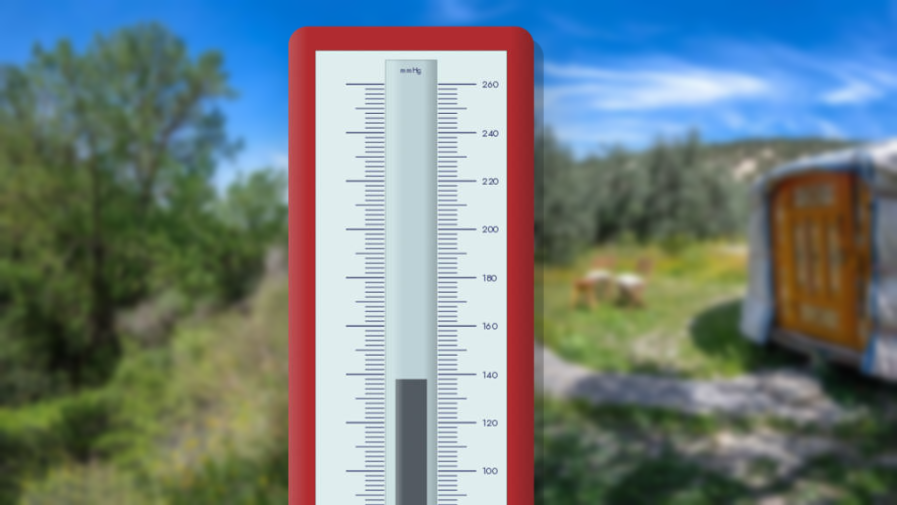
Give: 138,mmHg
